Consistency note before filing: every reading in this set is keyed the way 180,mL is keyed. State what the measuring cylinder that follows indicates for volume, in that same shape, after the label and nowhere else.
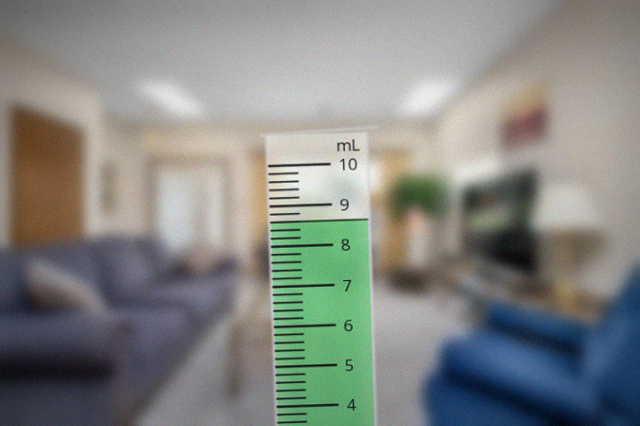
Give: 8.6,mL
